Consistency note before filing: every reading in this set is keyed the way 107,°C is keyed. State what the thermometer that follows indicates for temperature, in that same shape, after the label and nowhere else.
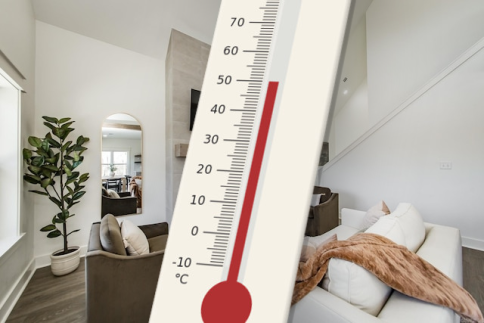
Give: 50,°C
